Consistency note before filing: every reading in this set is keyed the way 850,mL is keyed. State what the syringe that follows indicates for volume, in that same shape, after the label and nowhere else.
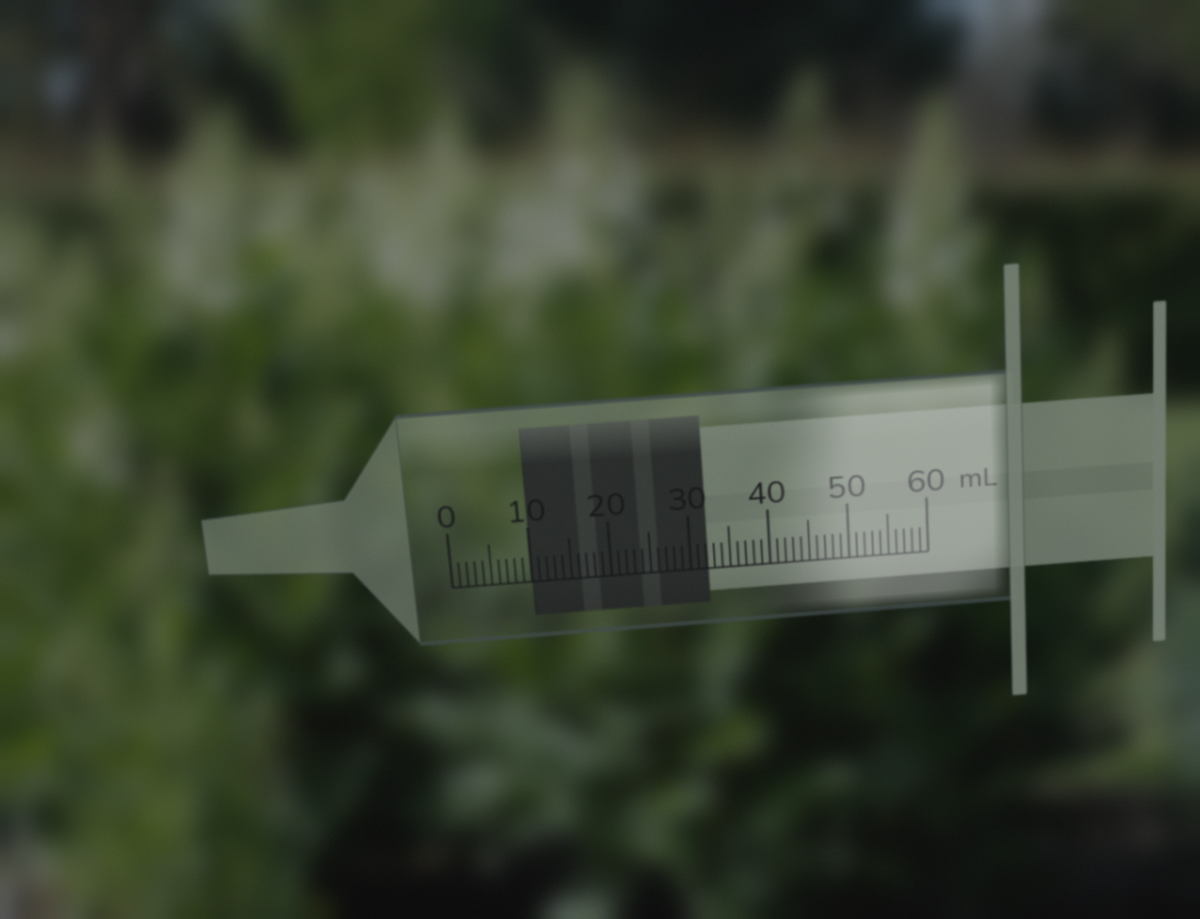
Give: 10,mL
